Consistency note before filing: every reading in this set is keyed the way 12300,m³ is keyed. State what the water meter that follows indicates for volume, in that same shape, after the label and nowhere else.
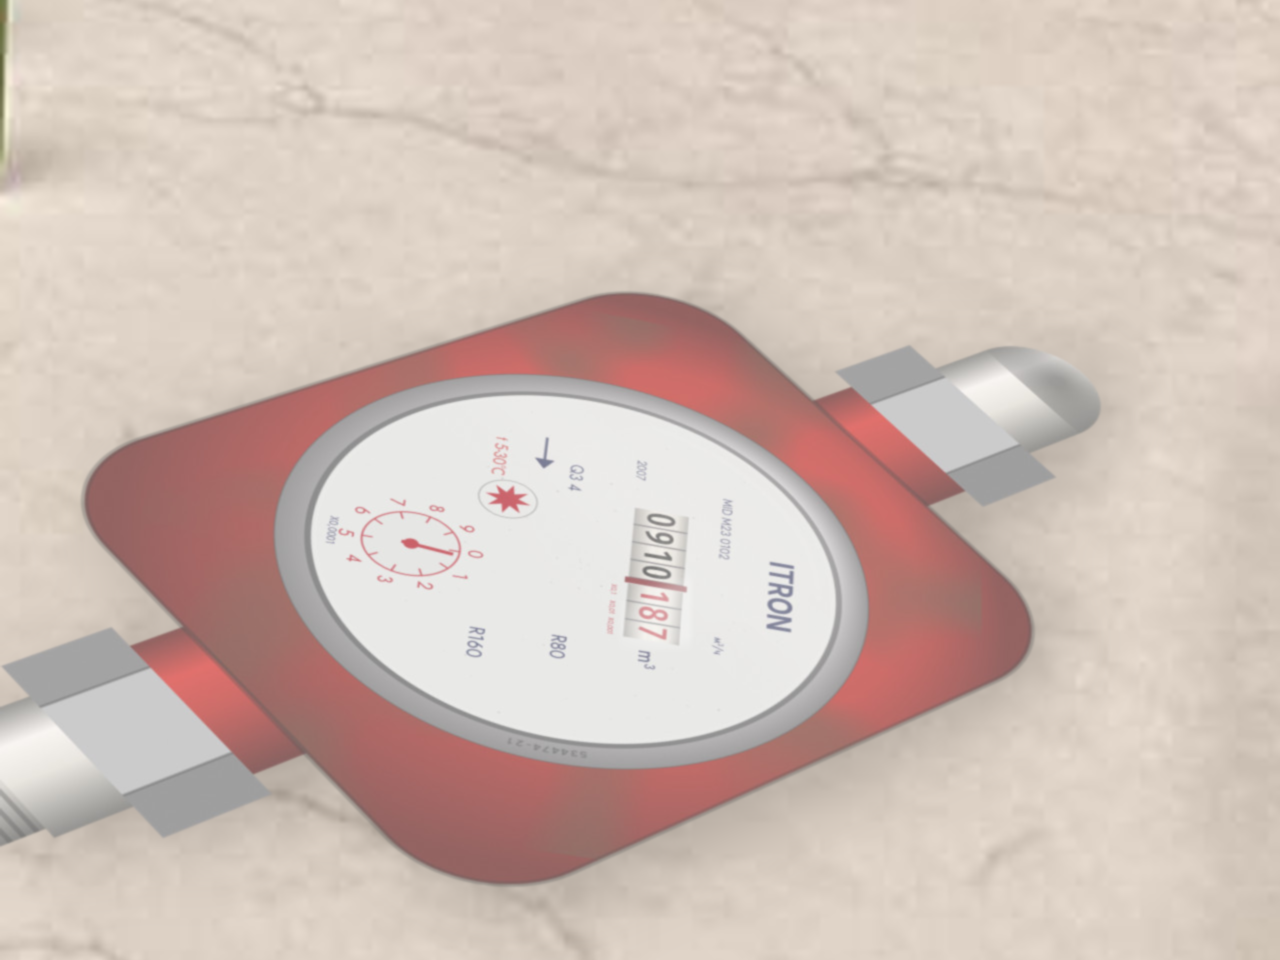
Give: 910.1870,m³
